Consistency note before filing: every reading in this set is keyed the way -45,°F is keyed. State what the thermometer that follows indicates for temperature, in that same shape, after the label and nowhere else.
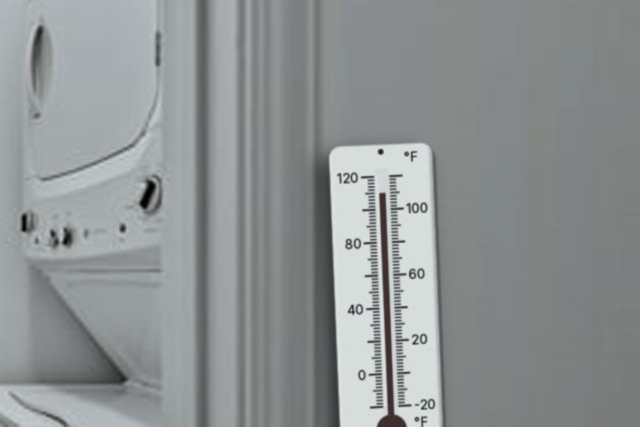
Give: 110,°F
